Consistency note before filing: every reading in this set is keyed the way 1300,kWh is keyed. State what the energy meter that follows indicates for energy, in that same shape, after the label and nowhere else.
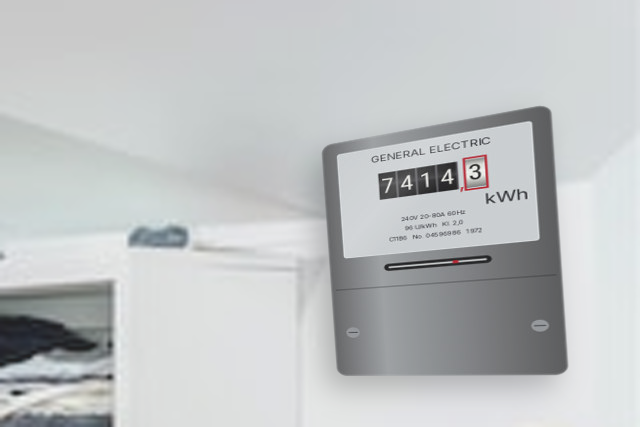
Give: 7414.3,kWh
